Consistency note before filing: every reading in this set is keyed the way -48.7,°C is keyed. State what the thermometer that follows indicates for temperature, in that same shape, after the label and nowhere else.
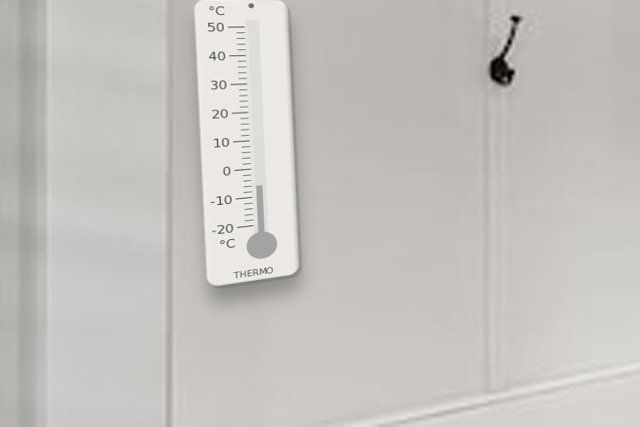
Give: -6,°C
